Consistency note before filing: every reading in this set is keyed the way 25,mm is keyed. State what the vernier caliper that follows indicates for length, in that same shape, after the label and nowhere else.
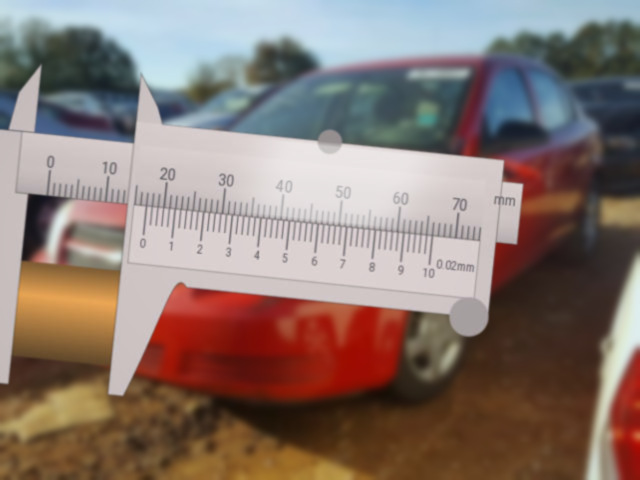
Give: 17.0,mm
